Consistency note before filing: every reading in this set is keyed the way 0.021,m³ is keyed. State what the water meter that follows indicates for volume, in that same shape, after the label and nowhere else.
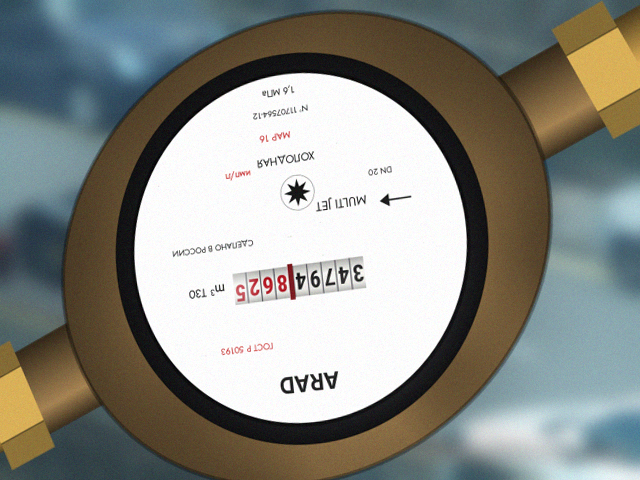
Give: 34794.8625,m³
